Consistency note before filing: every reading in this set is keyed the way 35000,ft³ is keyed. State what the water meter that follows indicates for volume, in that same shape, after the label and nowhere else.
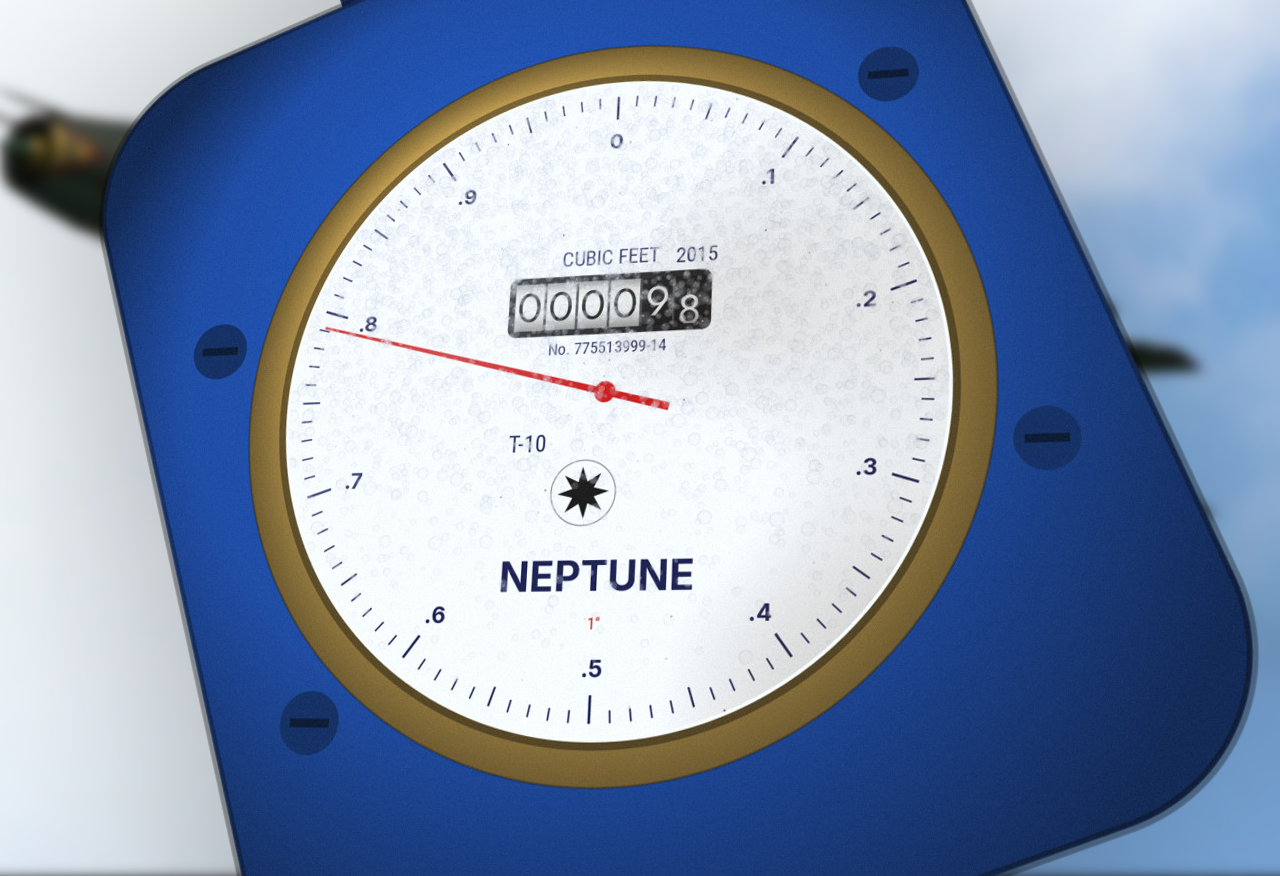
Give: 97.79,ft³
